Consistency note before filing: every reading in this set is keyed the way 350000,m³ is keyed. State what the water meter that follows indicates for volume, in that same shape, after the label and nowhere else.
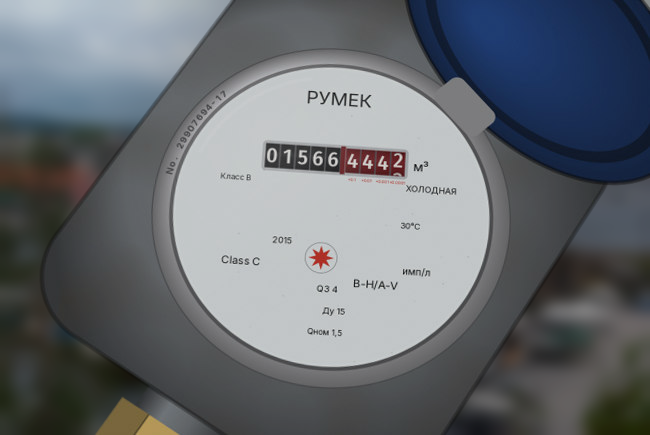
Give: 1566.4442,m³
